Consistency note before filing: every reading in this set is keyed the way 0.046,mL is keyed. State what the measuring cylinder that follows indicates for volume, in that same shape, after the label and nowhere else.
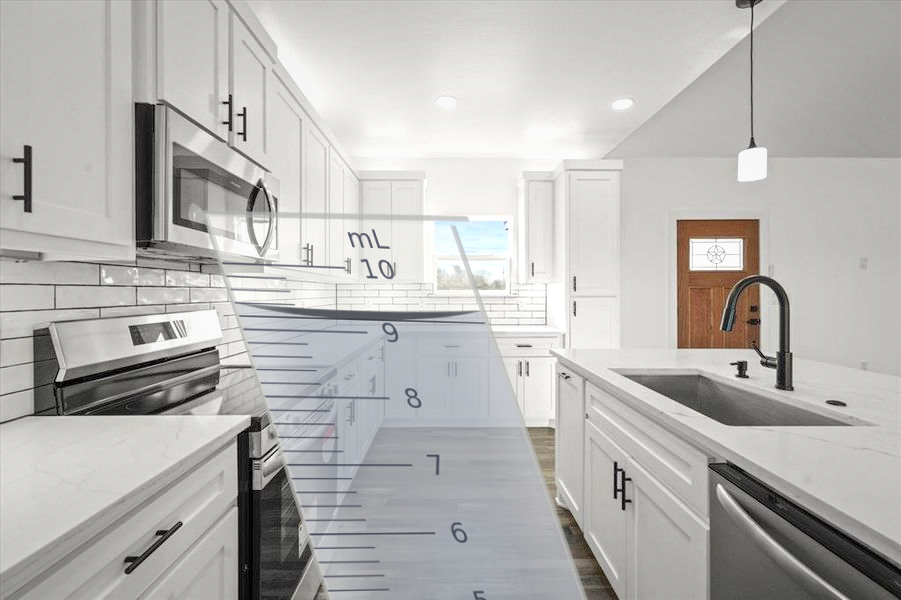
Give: 9.2,mL
